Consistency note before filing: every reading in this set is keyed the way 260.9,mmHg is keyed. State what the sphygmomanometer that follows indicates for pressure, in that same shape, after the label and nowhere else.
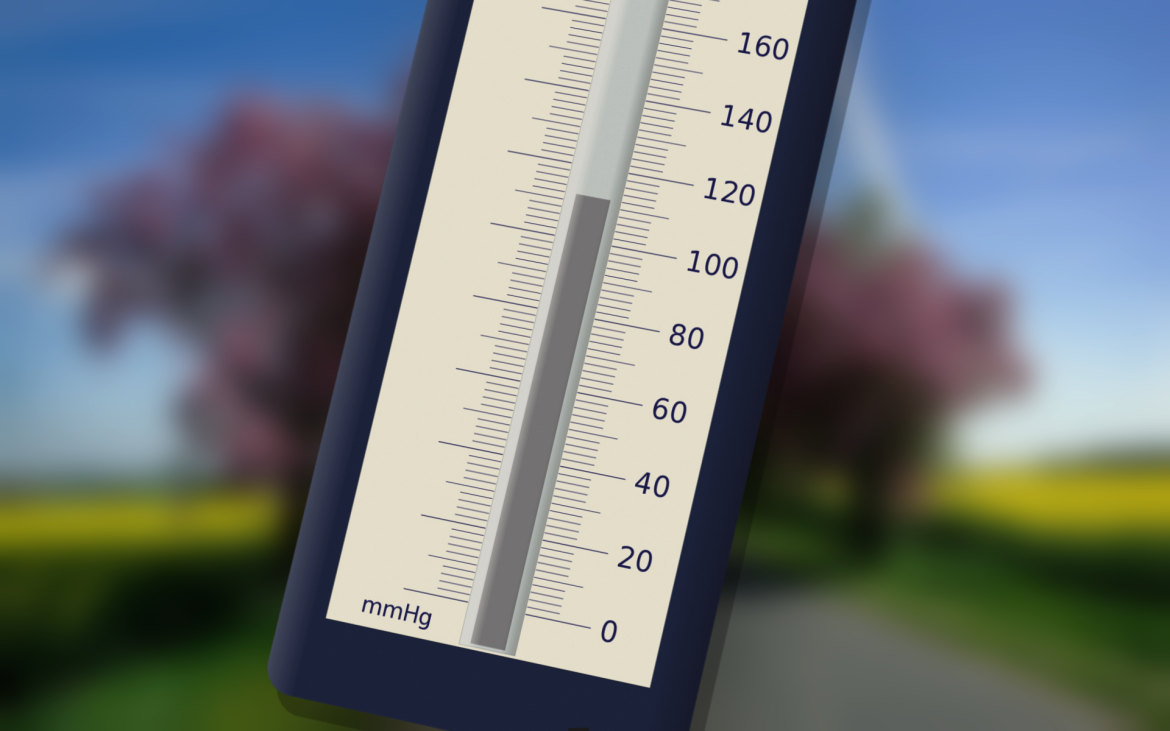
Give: 112,mmHg
